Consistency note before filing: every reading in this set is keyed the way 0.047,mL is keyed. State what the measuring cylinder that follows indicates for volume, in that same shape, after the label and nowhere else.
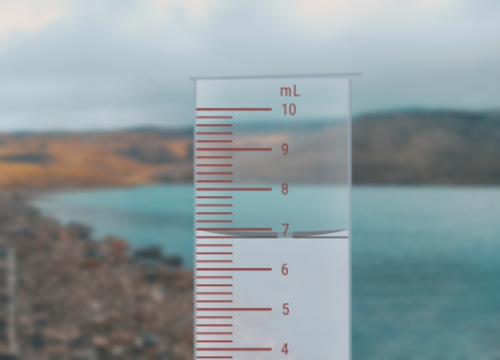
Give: 6.8,mL
